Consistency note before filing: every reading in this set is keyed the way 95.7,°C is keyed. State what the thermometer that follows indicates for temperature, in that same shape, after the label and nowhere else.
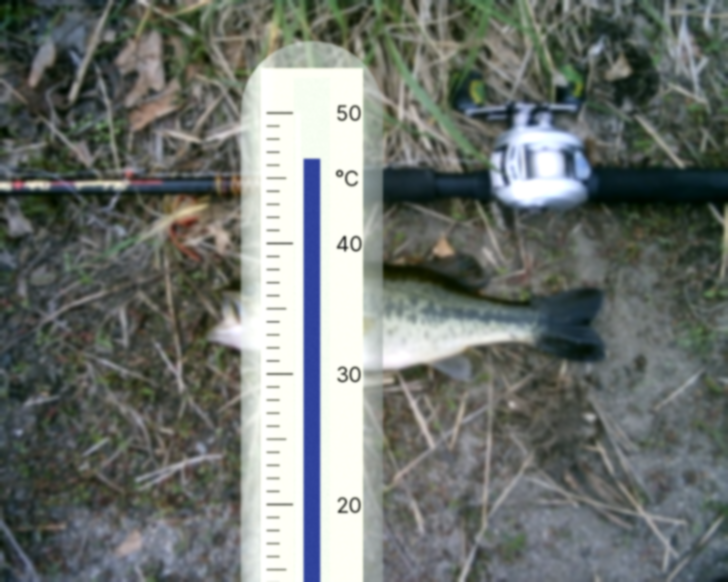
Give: 46.5,°C
